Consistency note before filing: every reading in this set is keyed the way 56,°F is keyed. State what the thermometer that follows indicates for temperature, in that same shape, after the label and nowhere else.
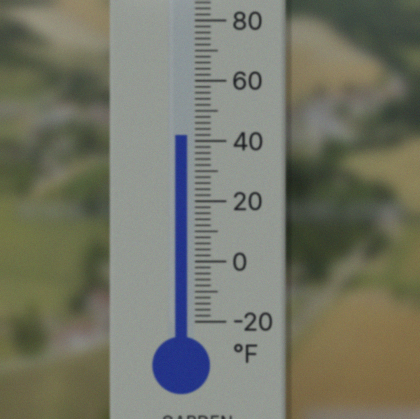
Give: 42,°F
